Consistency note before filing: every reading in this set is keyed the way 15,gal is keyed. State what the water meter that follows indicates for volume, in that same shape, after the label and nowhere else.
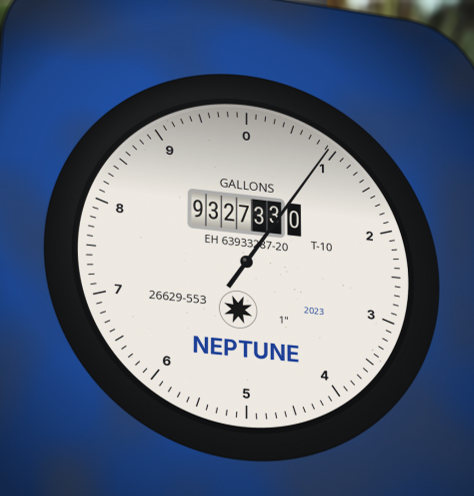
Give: 9327330.9,gal
